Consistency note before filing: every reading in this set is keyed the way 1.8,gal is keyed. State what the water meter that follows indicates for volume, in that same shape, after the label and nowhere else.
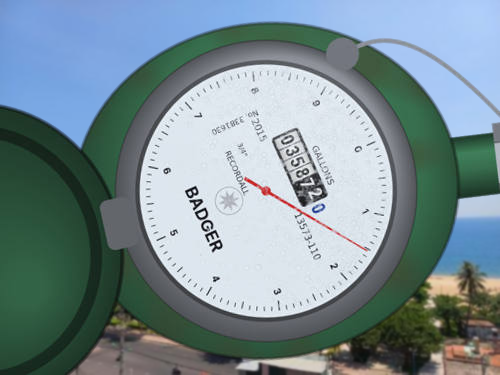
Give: 358721.5,gal
